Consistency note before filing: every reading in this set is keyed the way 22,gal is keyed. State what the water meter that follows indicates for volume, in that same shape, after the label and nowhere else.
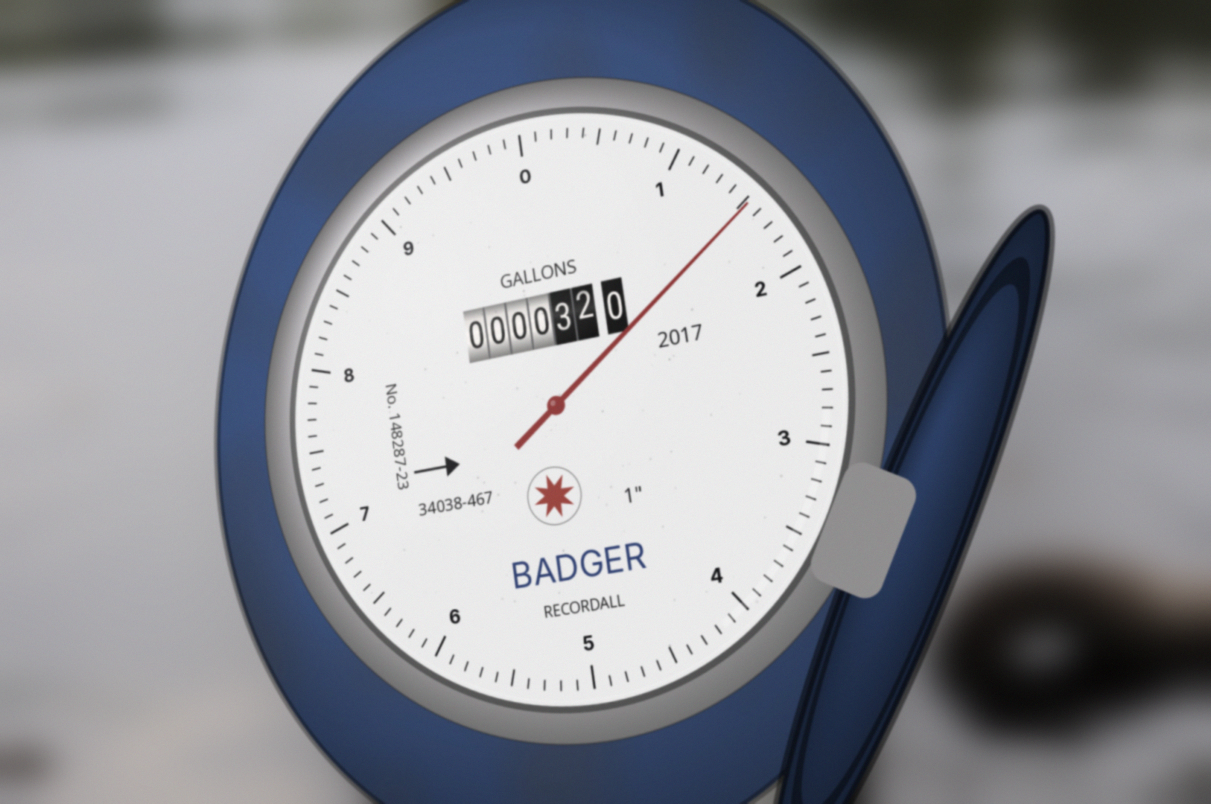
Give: 321.5,gal
